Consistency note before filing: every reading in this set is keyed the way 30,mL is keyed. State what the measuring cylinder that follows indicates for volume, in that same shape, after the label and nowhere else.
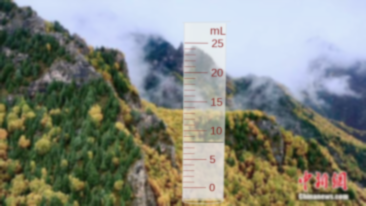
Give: 8,mL
